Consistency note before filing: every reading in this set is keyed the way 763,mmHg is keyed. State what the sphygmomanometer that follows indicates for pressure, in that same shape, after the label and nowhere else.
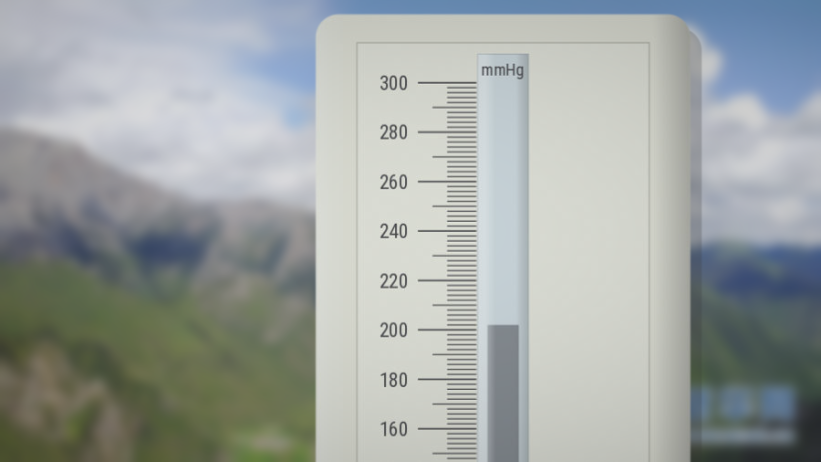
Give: 202,mmHg
